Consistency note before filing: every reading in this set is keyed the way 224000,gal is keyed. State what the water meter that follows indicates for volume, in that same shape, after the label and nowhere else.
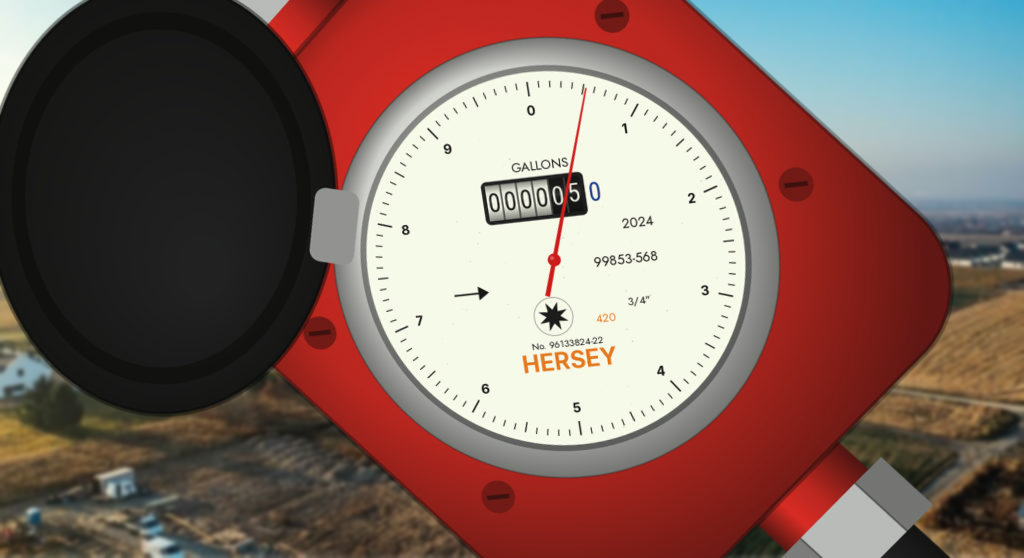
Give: 50.5,gal
